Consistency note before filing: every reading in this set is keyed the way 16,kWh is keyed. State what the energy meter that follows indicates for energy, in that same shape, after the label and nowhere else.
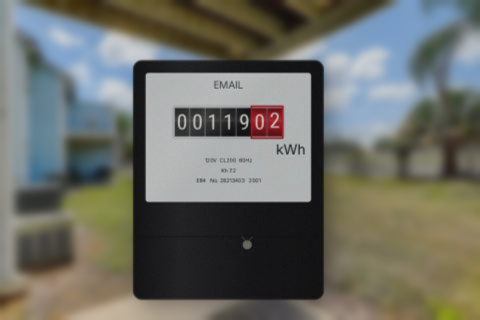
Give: 119.02,kWh
